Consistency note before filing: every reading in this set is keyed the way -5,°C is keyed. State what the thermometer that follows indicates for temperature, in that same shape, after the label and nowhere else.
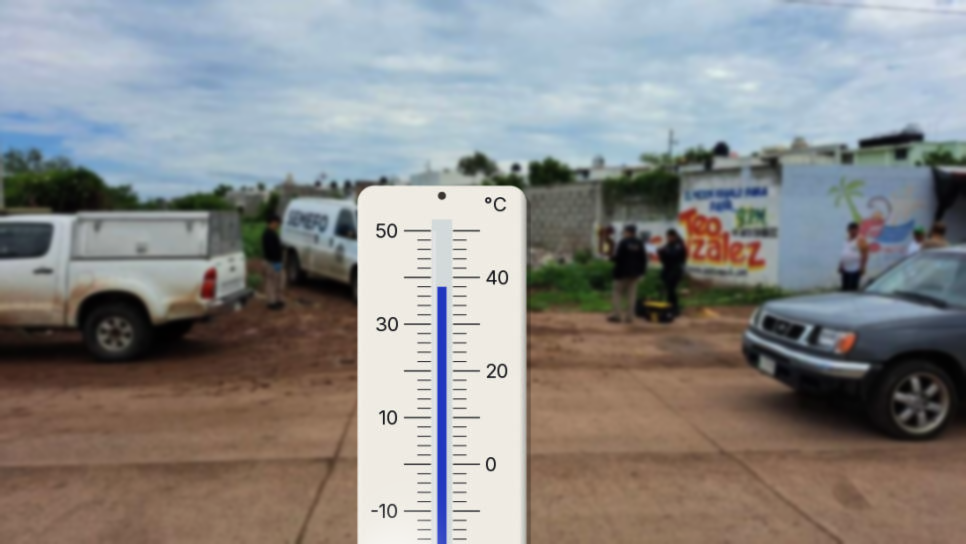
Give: 38,°C
